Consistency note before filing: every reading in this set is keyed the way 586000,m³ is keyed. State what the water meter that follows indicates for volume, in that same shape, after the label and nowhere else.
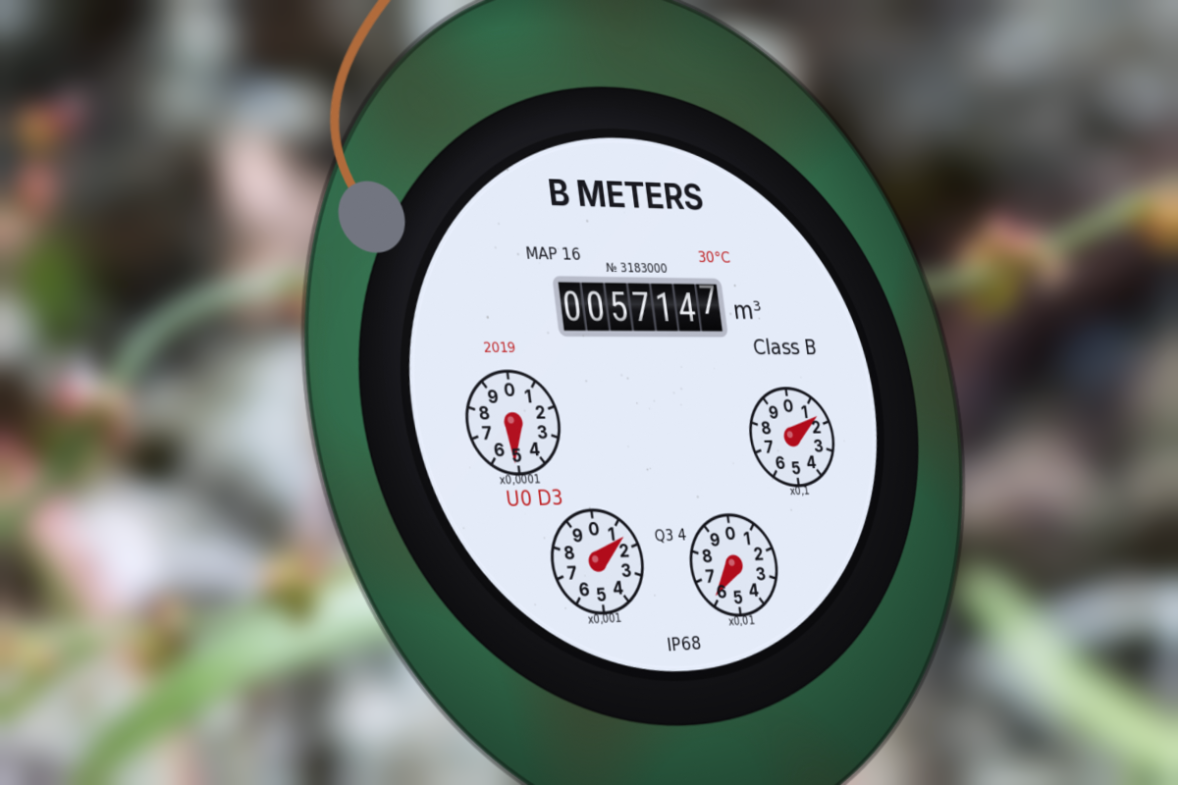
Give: 57147.1615,m³
